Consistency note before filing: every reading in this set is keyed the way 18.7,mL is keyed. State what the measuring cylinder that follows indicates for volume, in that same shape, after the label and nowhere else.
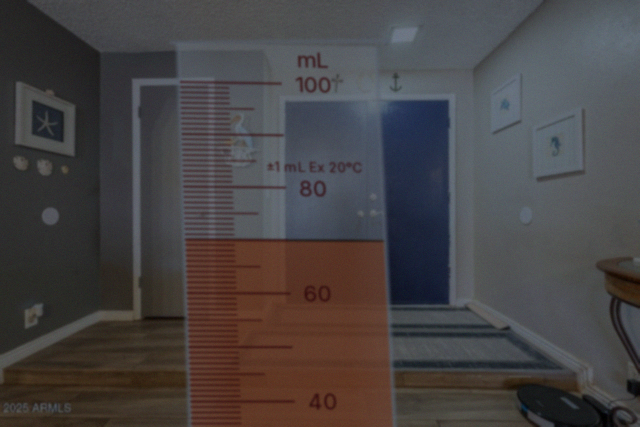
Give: 70,mL
